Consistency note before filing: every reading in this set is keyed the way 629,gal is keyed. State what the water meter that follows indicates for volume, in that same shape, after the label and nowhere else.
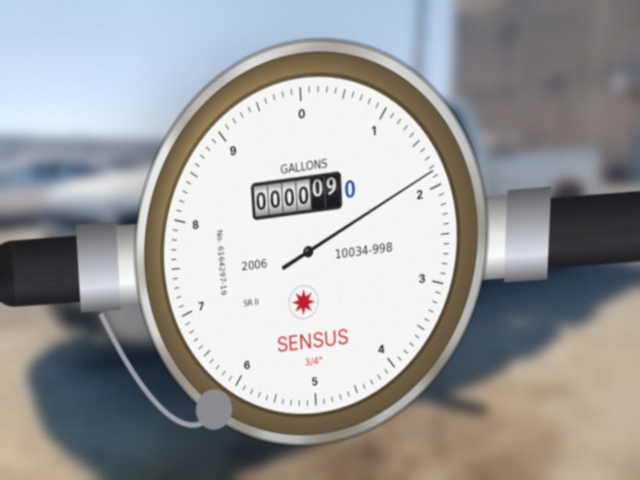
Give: 91.8,gal
